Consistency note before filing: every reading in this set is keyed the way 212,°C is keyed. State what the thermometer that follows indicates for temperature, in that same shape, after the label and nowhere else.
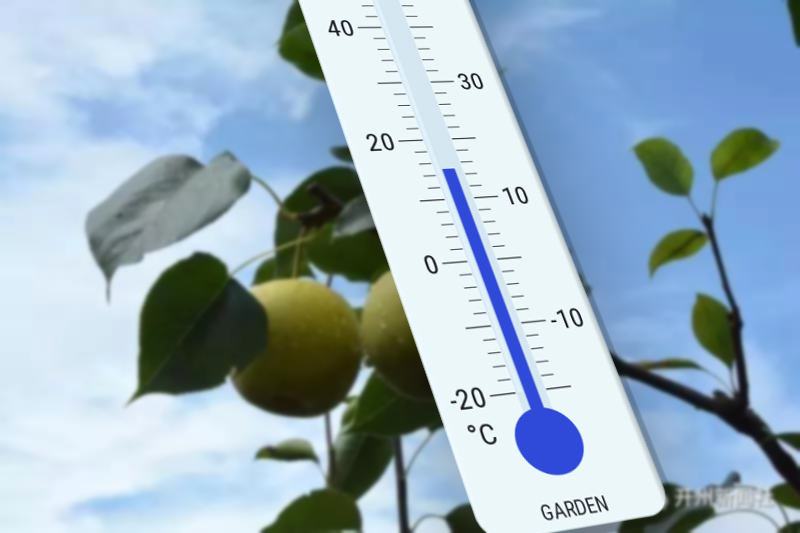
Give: 15,°C
